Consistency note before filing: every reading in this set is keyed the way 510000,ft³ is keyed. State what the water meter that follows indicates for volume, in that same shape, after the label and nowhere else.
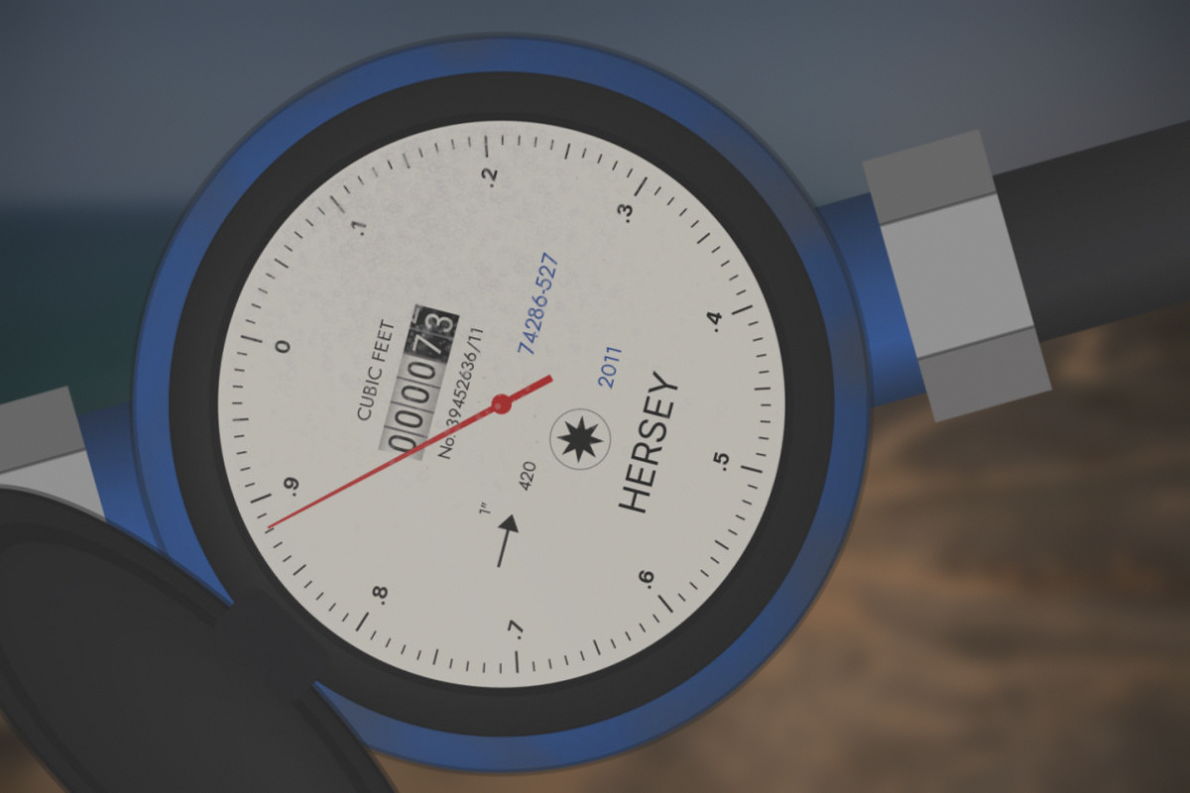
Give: 72.88,ft³
